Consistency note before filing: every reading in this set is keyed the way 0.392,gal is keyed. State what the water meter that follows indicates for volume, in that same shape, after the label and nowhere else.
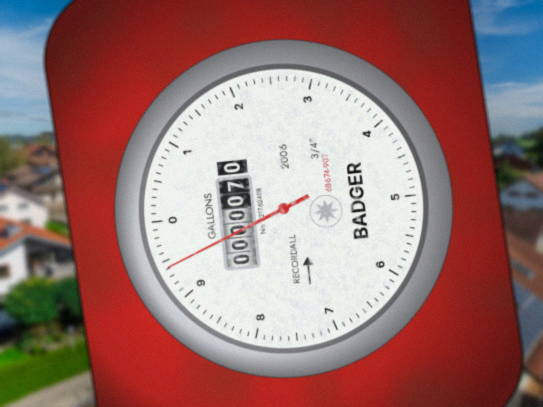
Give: 69.4,gal
